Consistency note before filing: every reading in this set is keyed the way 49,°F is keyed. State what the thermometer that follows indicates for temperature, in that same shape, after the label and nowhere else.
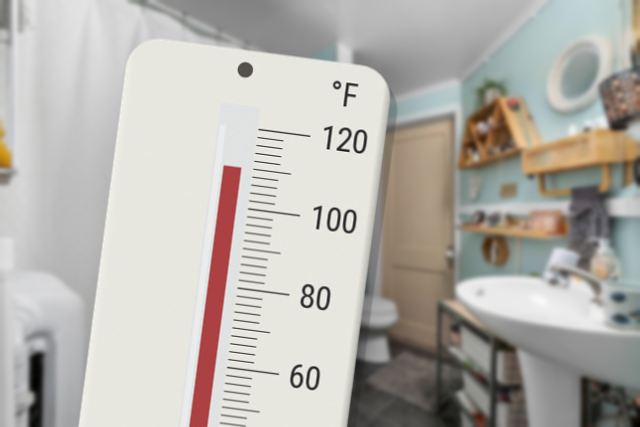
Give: 110,°F
